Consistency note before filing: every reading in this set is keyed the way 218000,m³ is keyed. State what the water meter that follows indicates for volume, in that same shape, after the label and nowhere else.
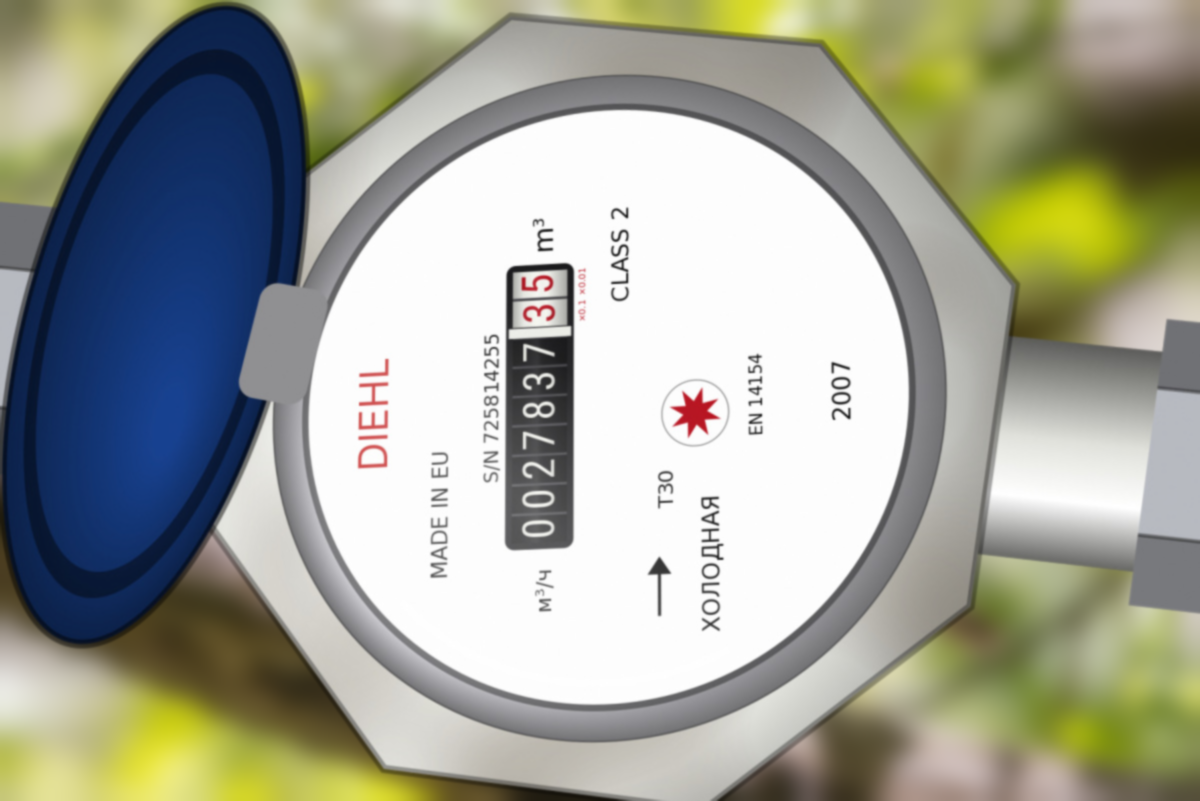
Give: 27837.35,m³
